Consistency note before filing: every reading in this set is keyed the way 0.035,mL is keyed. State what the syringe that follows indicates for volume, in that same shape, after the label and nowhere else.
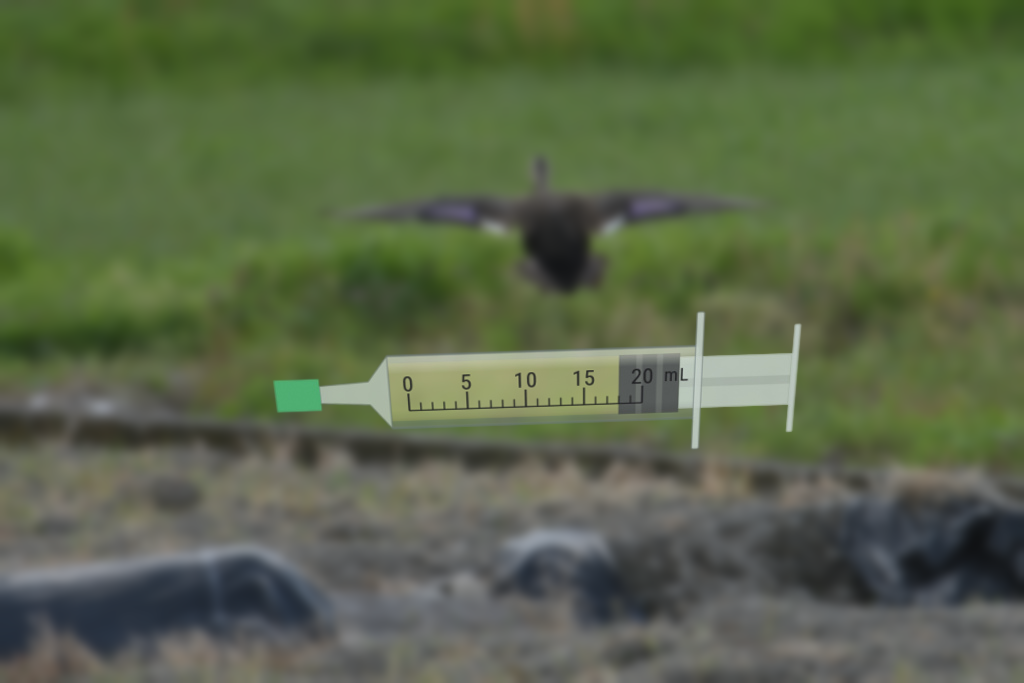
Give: 18,mL
